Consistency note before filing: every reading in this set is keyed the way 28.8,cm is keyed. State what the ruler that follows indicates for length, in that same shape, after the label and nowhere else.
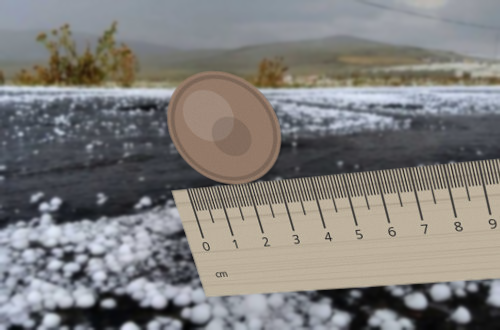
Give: 3.5,cm
